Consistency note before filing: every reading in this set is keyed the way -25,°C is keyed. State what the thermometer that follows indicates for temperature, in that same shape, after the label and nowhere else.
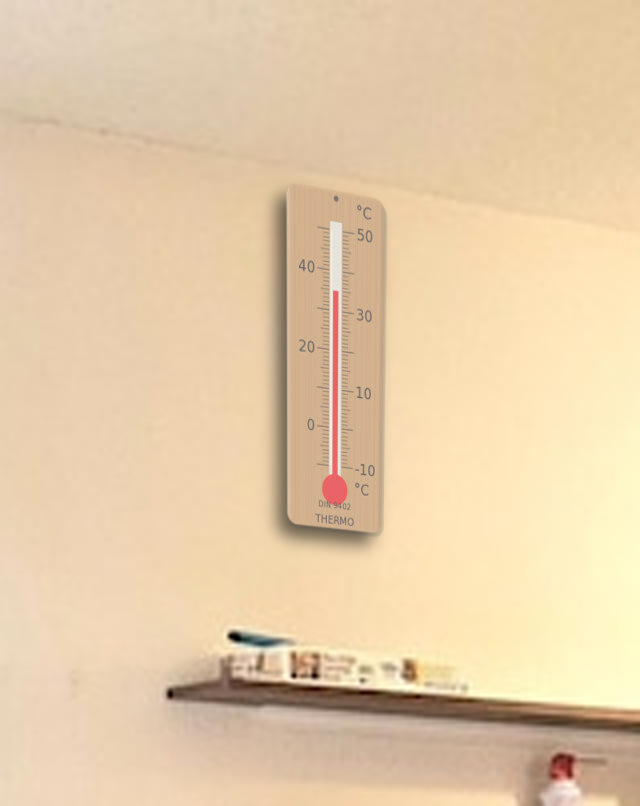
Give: 35,°C
